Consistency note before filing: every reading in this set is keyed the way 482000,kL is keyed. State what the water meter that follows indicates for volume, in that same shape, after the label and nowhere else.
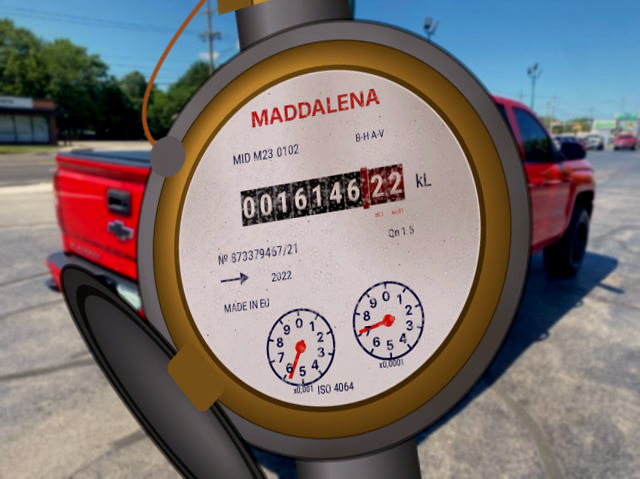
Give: 16146.2257,kL
